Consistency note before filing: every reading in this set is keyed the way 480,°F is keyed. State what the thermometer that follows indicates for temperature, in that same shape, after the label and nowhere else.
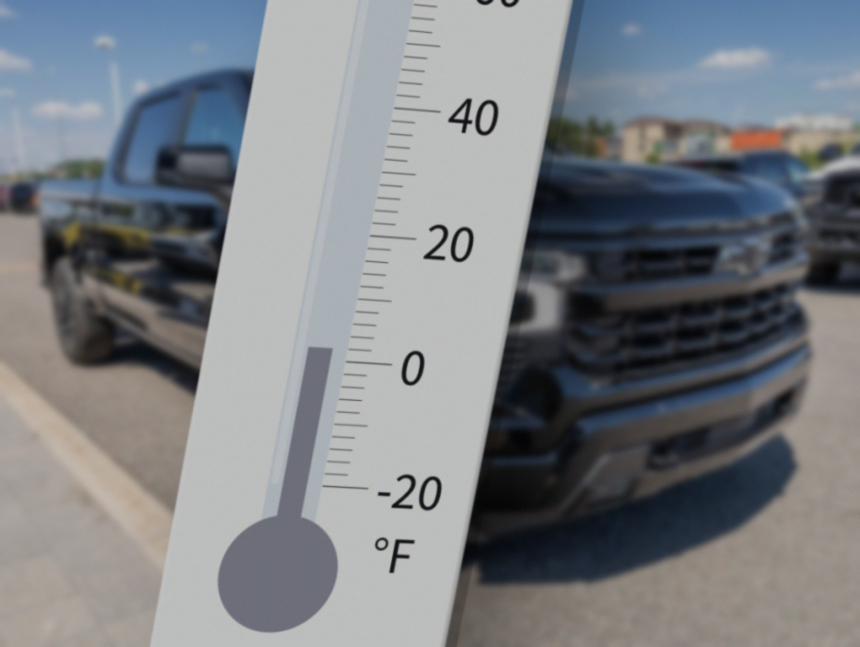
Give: 2,°F
